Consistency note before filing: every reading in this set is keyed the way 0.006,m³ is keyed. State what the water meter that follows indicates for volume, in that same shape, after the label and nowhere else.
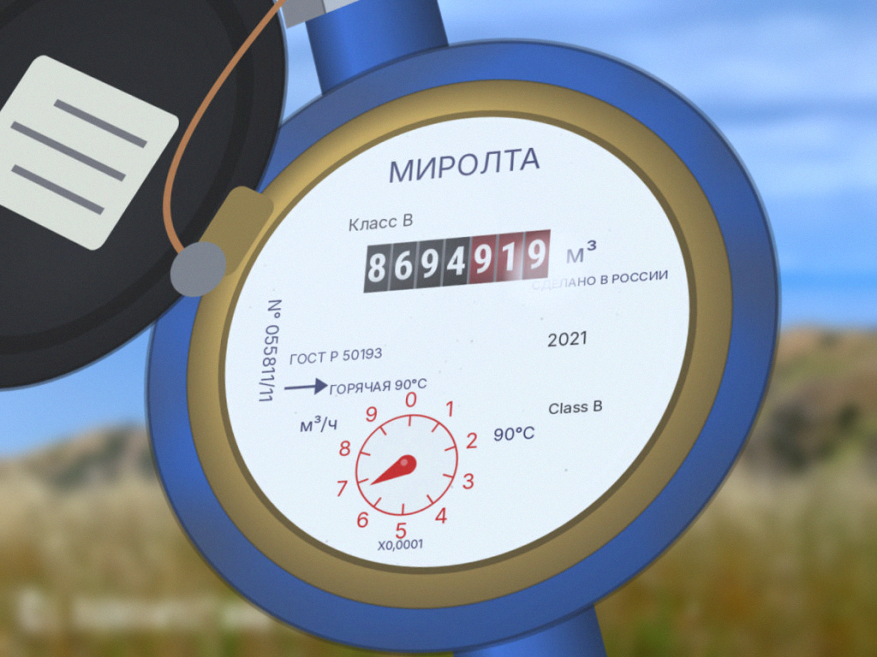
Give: 8694.9196,m³
